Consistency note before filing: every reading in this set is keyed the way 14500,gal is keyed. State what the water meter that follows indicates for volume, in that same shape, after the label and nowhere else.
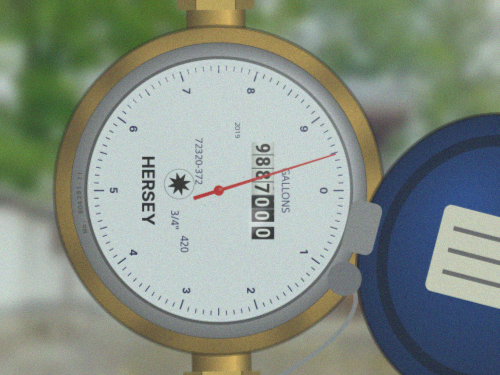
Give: 9886999.5,gal
